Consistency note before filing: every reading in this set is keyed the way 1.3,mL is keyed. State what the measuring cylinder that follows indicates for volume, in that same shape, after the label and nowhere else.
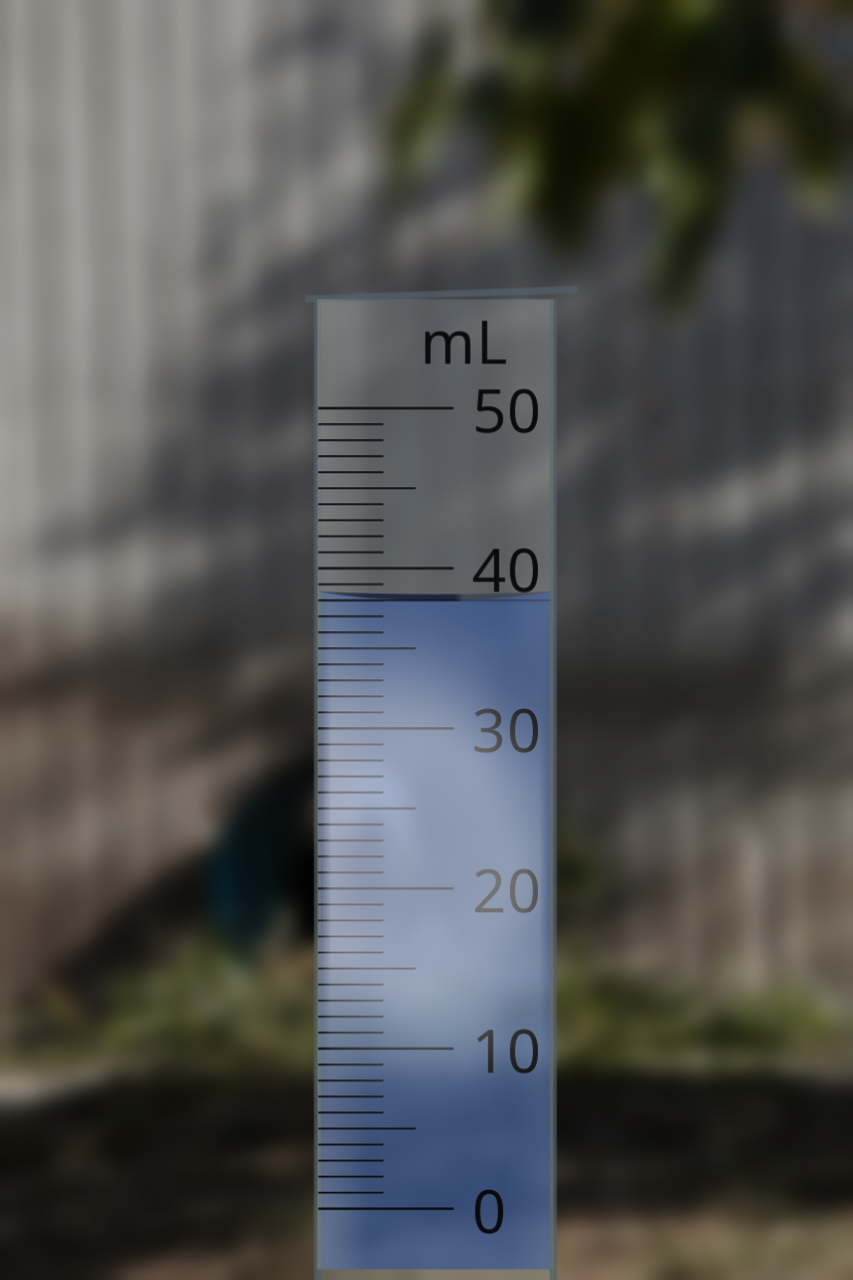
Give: 38,mL
